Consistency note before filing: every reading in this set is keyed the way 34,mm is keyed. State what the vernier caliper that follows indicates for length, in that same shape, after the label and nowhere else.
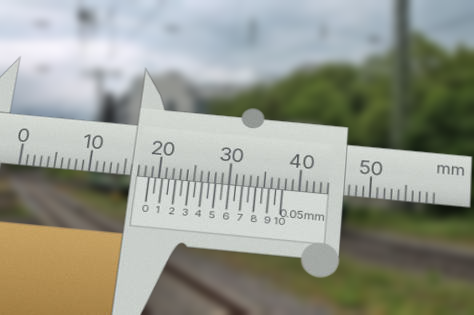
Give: 18.6,mm
